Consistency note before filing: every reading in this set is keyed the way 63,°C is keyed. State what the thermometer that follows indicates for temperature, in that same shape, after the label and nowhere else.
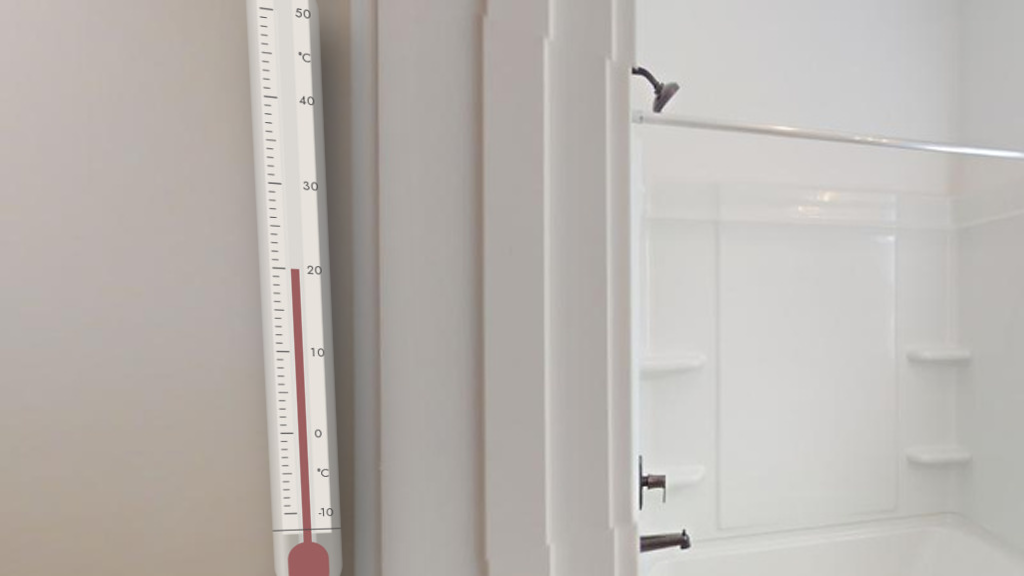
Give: 20,°C
